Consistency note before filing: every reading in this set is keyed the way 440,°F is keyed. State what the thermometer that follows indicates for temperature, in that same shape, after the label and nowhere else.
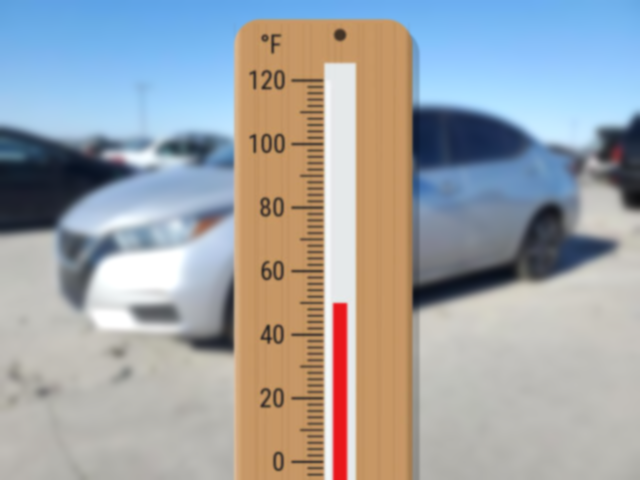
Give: 50,°F
